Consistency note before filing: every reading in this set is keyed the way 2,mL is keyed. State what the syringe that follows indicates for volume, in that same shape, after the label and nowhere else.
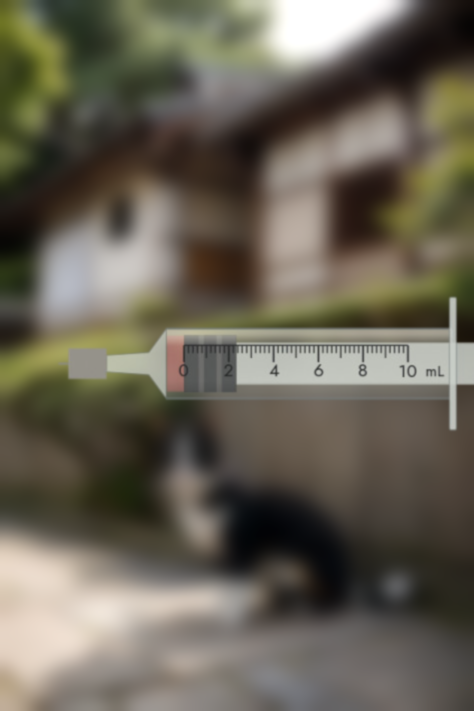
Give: 0,mL
